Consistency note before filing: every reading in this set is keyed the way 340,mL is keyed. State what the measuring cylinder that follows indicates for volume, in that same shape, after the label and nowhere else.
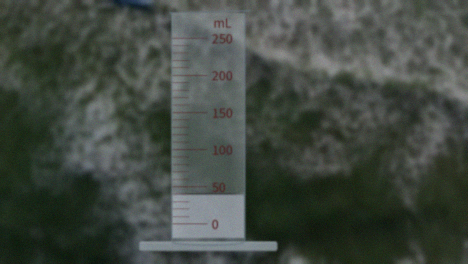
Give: 40,mL
